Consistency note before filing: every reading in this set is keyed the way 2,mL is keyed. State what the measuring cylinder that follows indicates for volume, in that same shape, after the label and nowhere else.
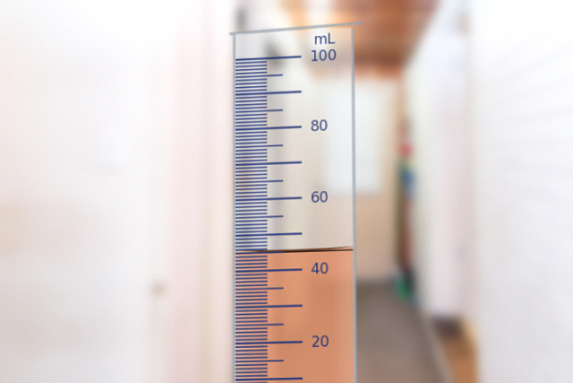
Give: 45,mL
